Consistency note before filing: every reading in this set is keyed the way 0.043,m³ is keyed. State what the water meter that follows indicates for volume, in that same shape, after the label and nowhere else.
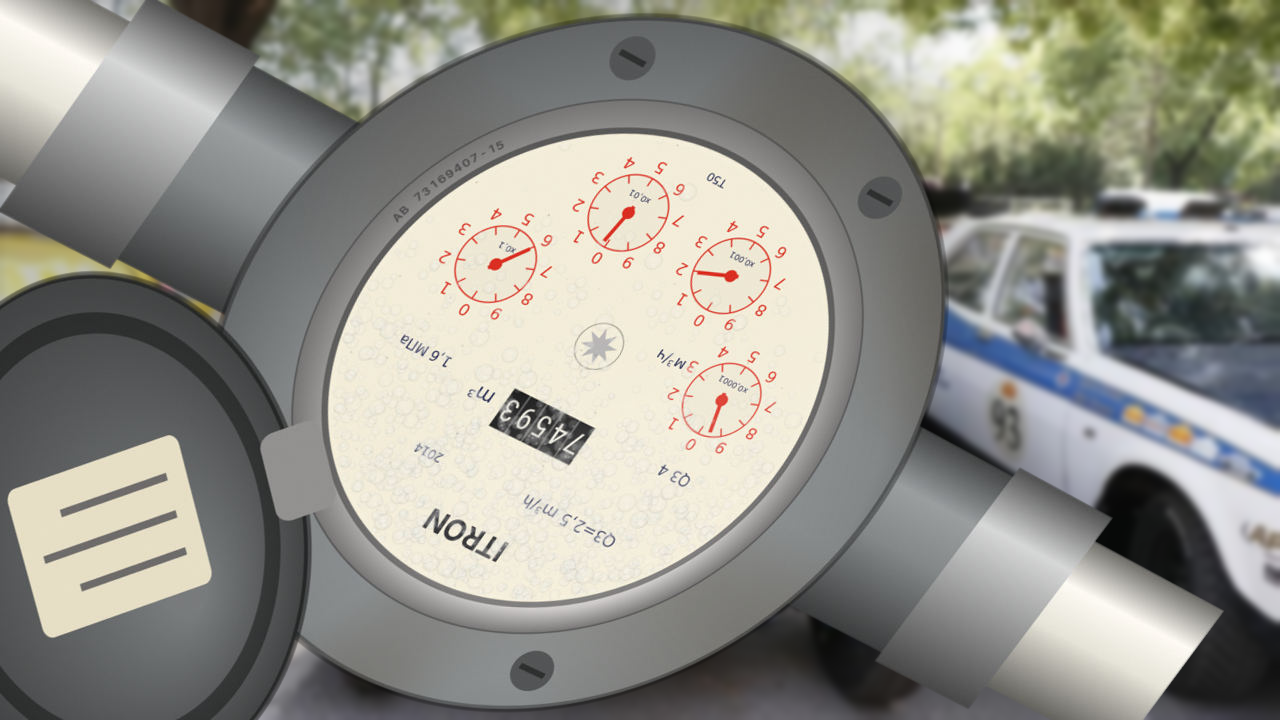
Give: 74593.6019,m³
